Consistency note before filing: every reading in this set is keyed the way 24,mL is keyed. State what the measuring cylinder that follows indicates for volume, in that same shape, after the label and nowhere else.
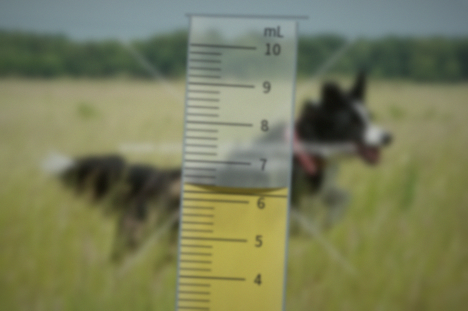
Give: 6.2,mL
